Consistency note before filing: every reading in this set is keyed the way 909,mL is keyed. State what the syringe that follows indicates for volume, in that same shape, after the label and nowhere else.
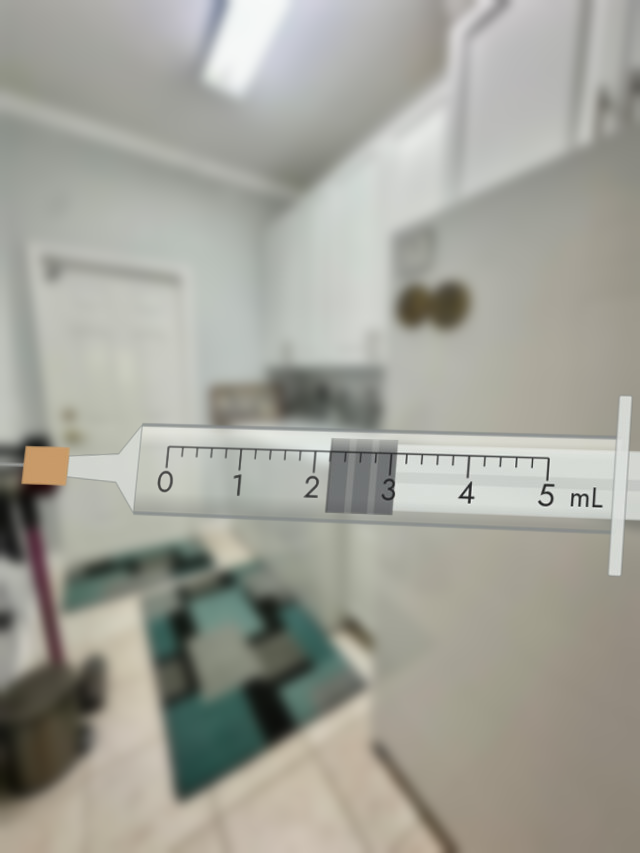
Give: 2.2,mL
